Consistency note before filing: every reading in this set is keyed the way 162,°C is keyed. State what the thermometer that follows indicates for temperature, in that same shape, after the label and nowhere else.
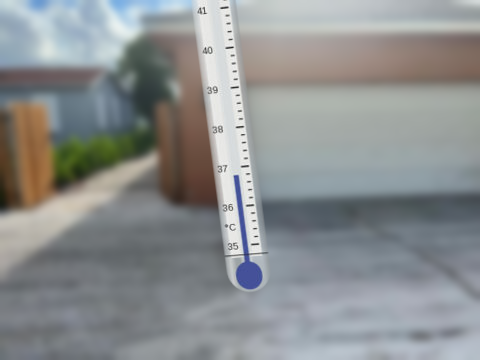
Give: 36.8,°C
